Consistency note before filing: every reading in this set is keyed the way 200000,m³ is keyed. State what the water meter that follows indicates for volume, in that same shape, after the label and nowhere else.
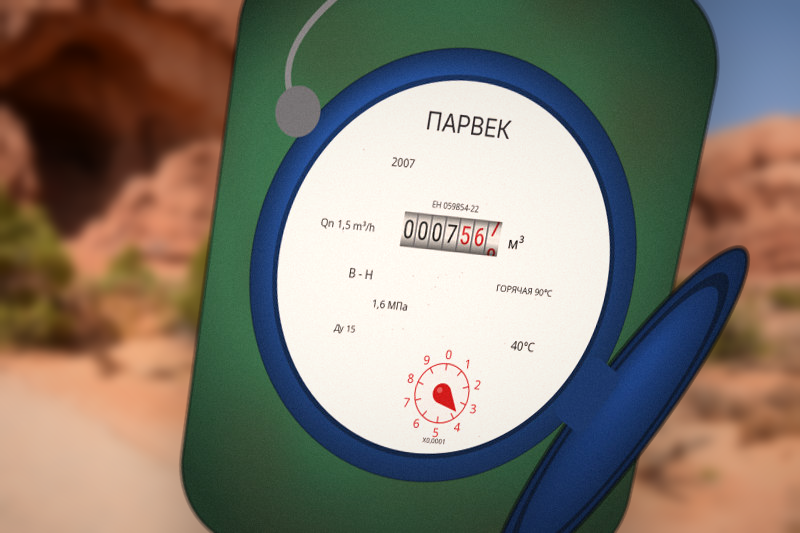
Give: 7.5673,m³
